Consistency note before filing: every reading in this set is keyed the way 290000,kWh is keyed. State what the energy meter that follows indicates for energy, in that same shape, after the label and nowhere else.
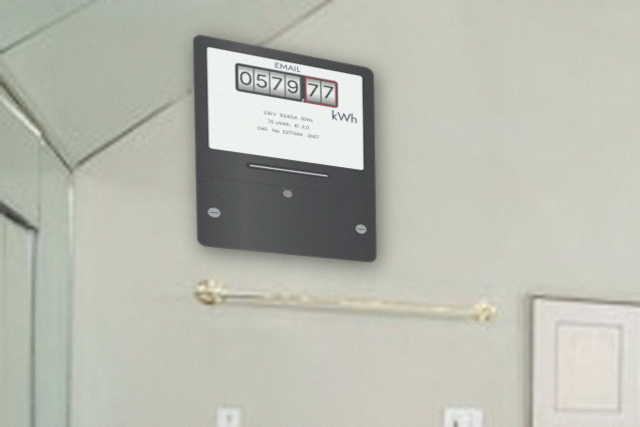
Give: 579.77,kWh
